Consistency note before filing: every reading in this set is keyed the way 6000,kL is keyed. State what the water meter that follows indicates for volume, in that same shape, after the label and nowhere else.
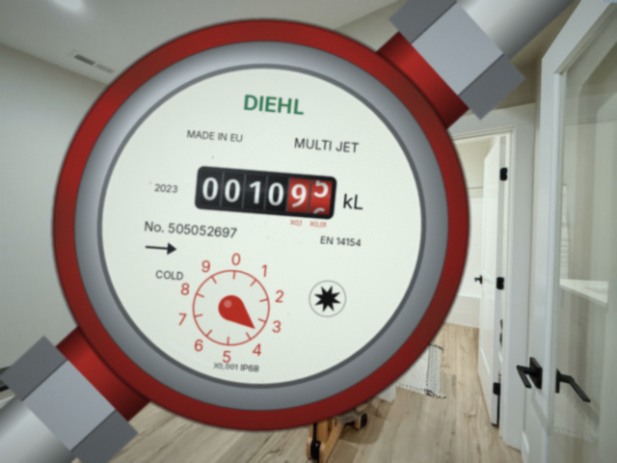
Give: 10.953,kL
